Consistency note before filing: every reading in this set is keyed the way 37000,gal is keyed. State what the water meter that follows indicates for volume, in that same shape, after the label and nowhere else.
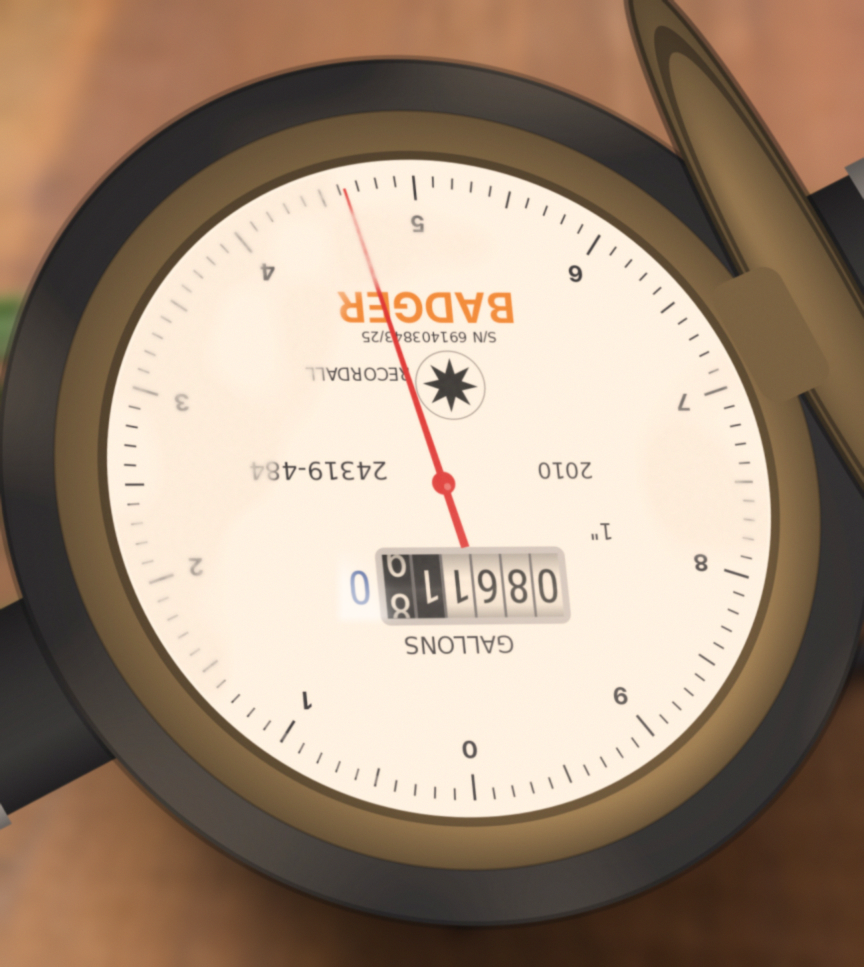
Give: 861184.6,gal
